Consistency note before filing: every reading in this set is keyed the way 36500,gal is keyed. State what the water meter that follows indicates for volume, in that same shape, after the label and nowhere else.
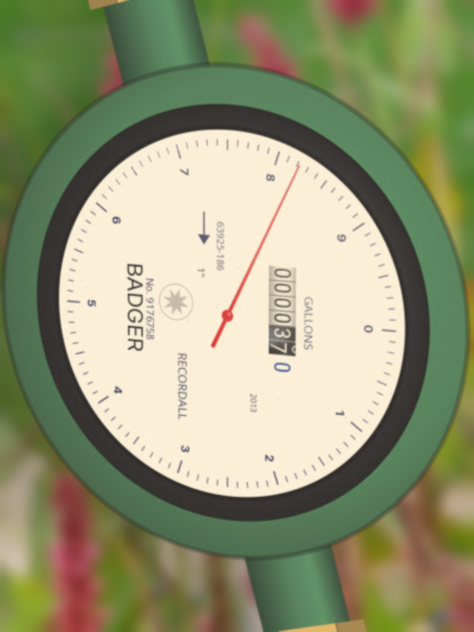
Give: 368.2,gal
